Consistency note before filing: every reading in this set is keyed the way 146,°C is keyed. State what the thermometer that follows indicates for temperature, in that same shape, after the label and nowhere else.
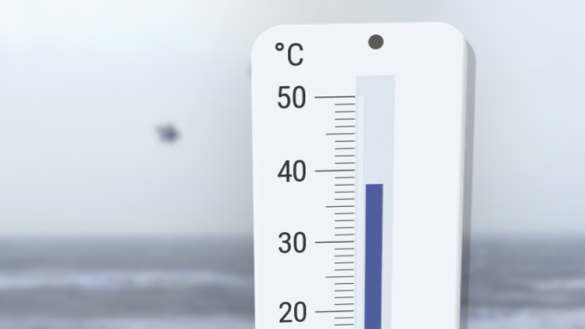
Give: 38,°C
